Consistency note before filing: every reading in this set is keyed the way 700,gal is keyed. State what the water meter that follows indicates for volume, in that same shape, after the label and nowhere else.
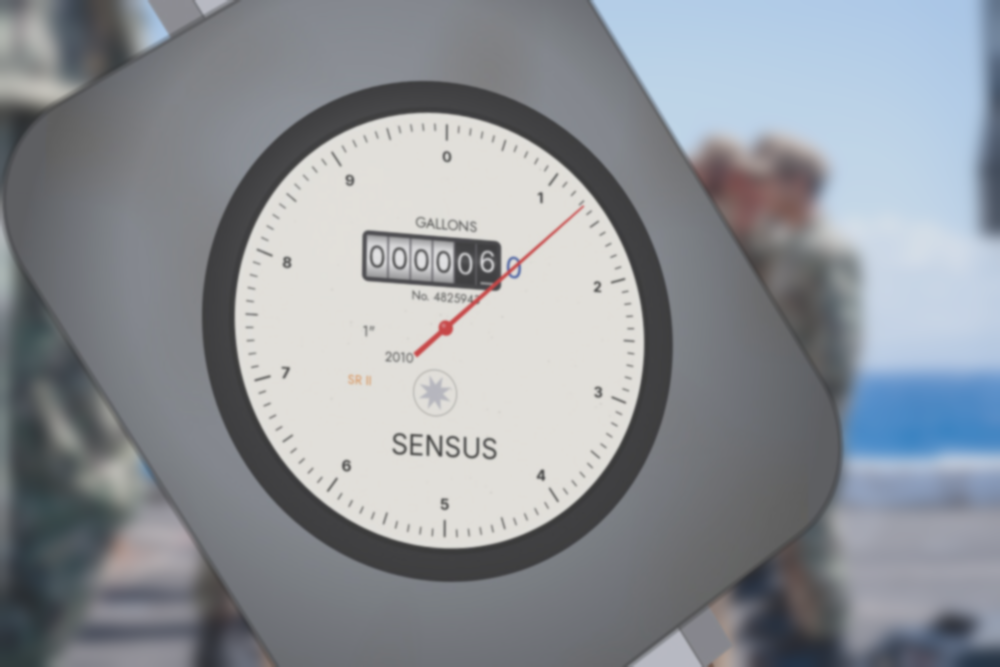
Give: 61.3,gal
